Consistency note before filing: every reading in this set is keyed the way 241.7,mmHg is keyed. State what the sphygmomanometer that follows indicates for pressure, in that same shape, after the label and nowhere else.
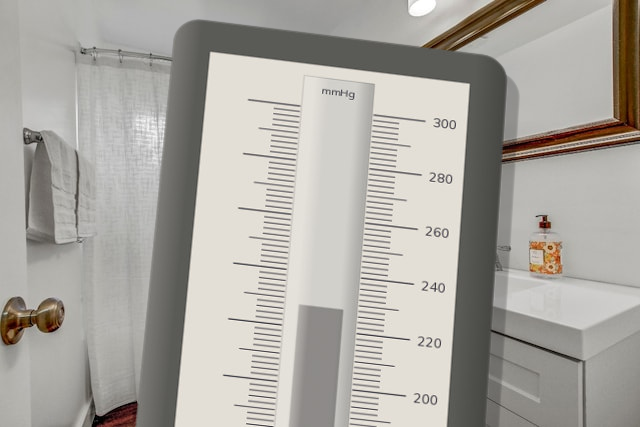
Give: 228,mmHg
